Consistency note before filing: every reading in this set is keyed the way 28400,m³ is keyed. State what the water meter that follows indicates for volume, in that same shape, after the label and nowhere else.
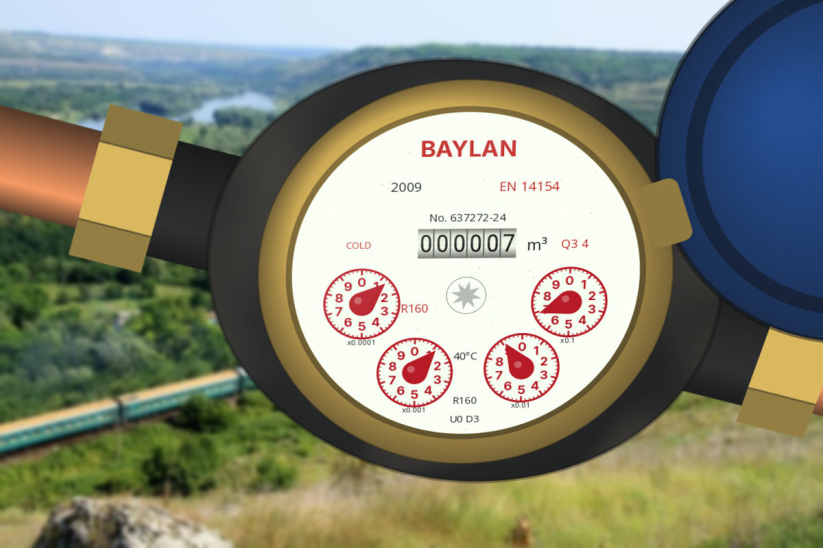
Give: 7.6911,m³
